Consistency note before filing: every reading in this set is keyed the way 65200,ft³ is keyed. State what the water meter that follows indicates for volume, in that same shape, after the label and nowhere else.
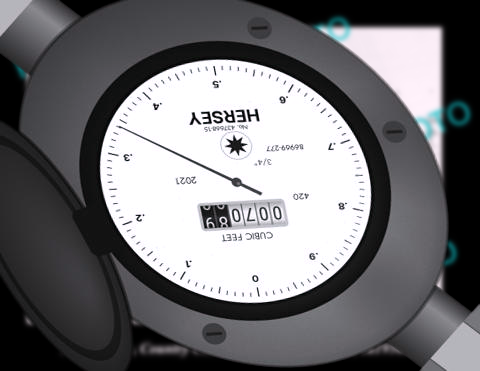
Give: 7089.34,ft³
